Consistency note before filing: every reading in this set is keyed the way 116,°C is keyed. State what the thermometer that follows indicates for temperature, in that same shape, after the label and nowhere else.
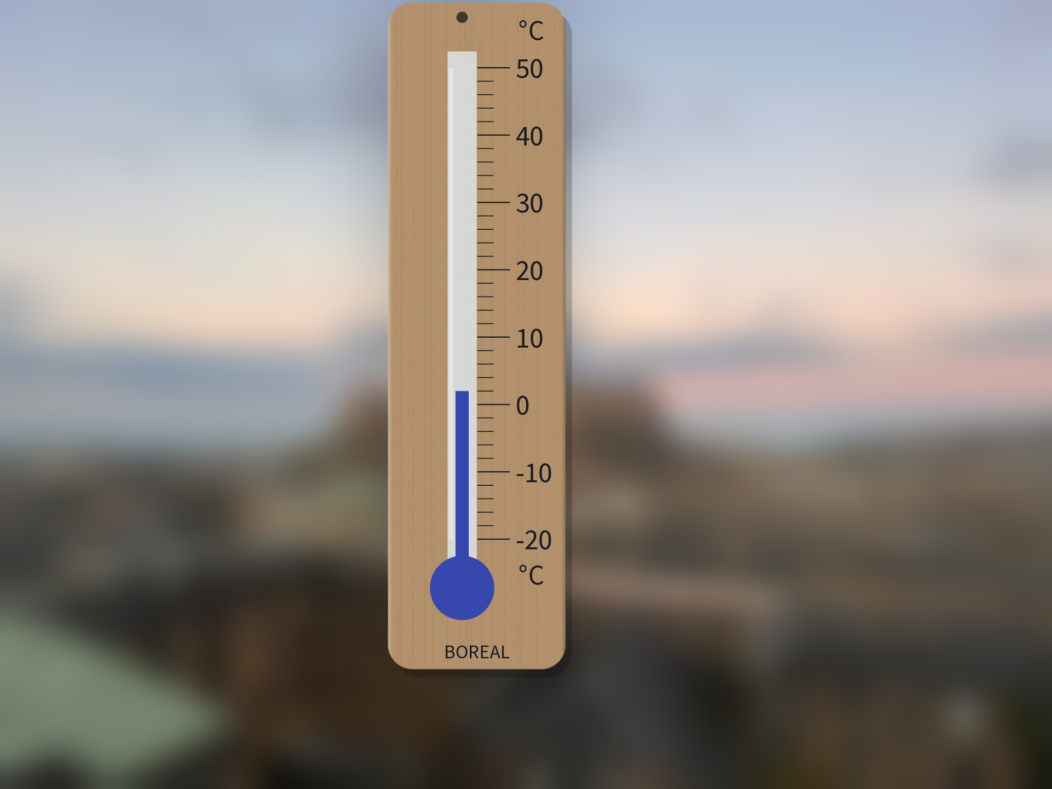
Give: 2,°C
